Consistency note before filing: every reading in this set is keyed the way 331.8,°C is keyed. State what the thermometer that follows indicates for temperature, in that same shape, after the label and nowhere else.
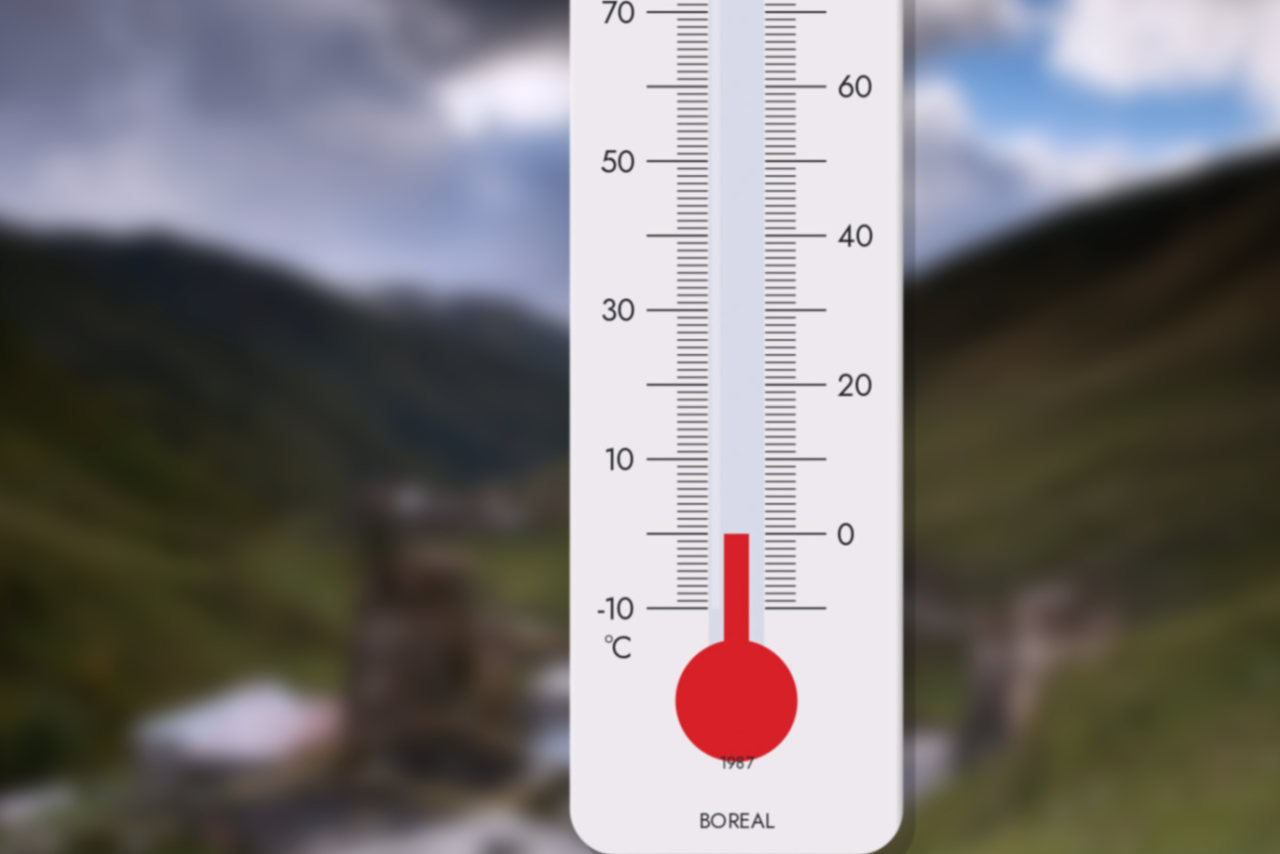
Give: 0,°C
